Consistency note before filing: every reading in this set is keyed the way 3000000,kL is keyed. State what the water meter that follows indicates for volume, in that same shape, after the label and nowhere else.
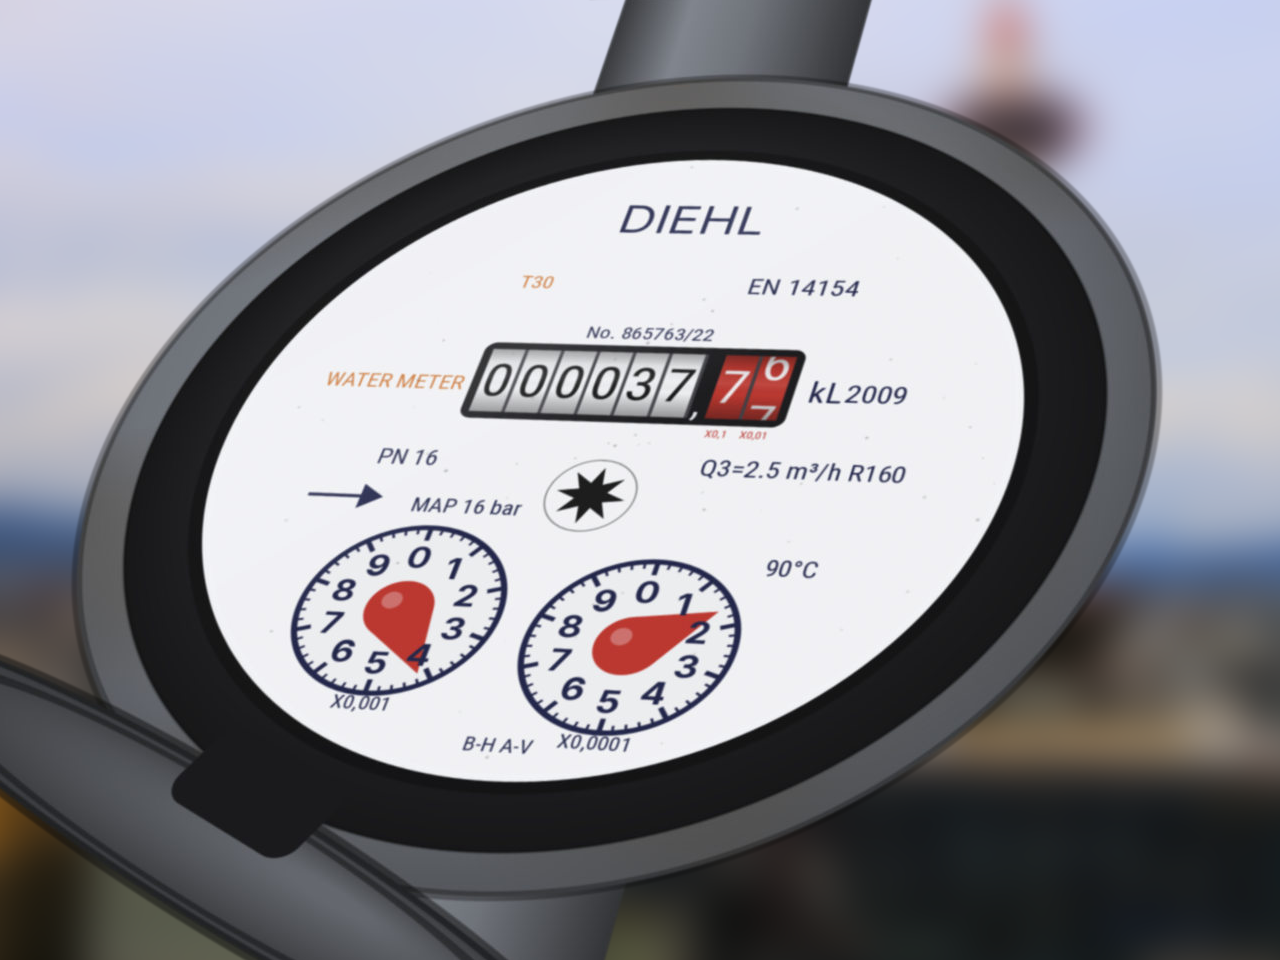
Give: 37.7641,kL
